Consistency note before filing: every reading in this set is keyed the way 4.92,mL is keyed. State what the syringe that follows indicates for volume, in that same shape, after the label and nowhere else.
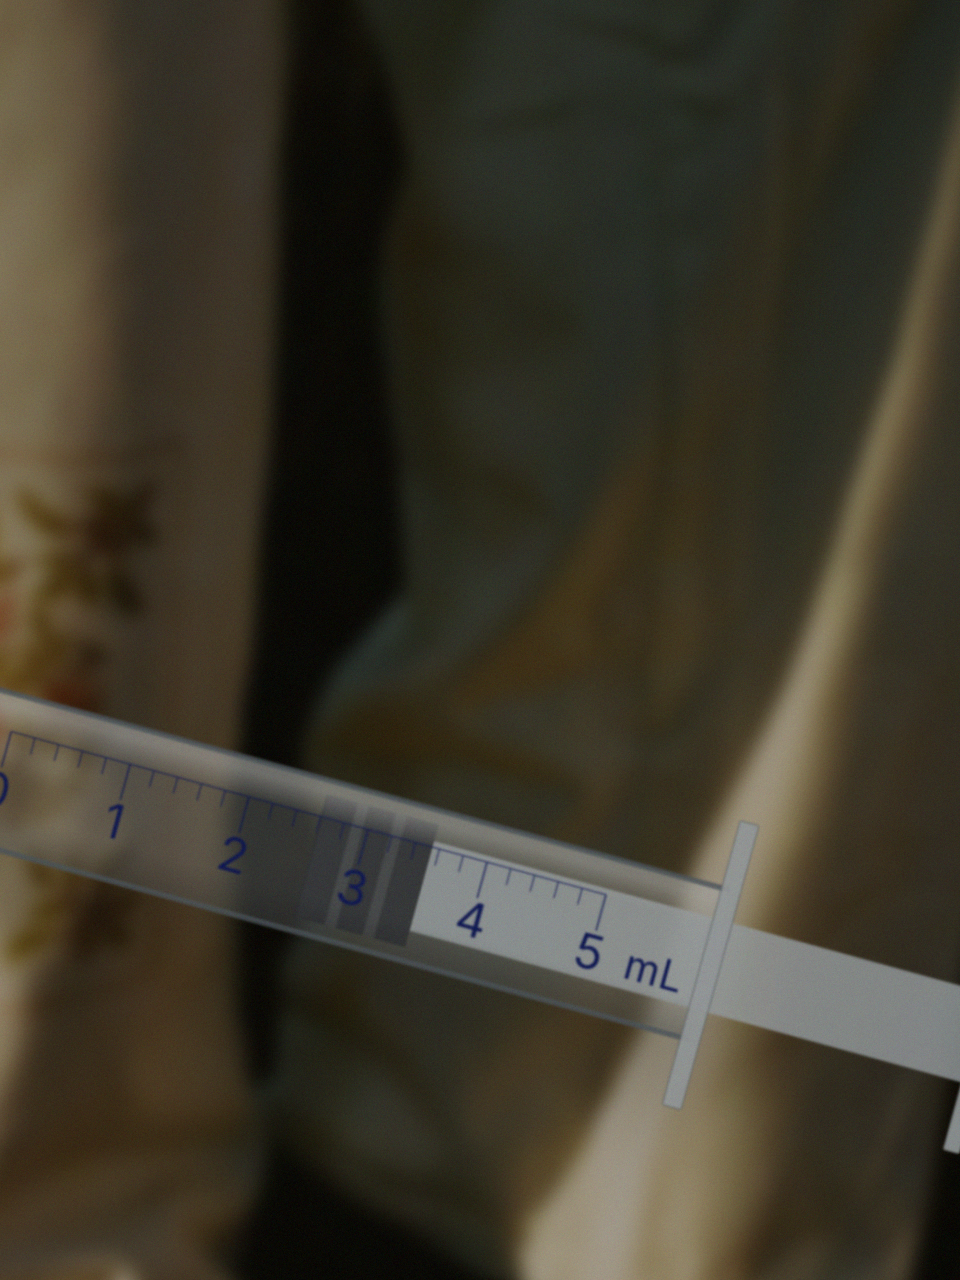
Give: 2.6,mL
